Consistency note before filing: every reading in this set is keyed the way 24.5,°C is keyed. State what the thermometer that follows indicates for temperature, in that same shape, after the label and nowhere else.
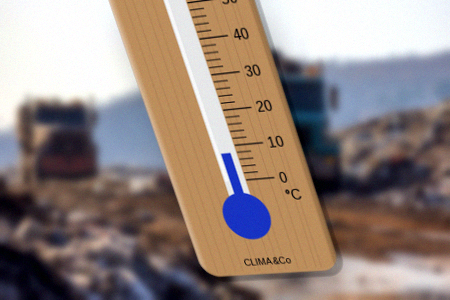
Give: 8,°C
